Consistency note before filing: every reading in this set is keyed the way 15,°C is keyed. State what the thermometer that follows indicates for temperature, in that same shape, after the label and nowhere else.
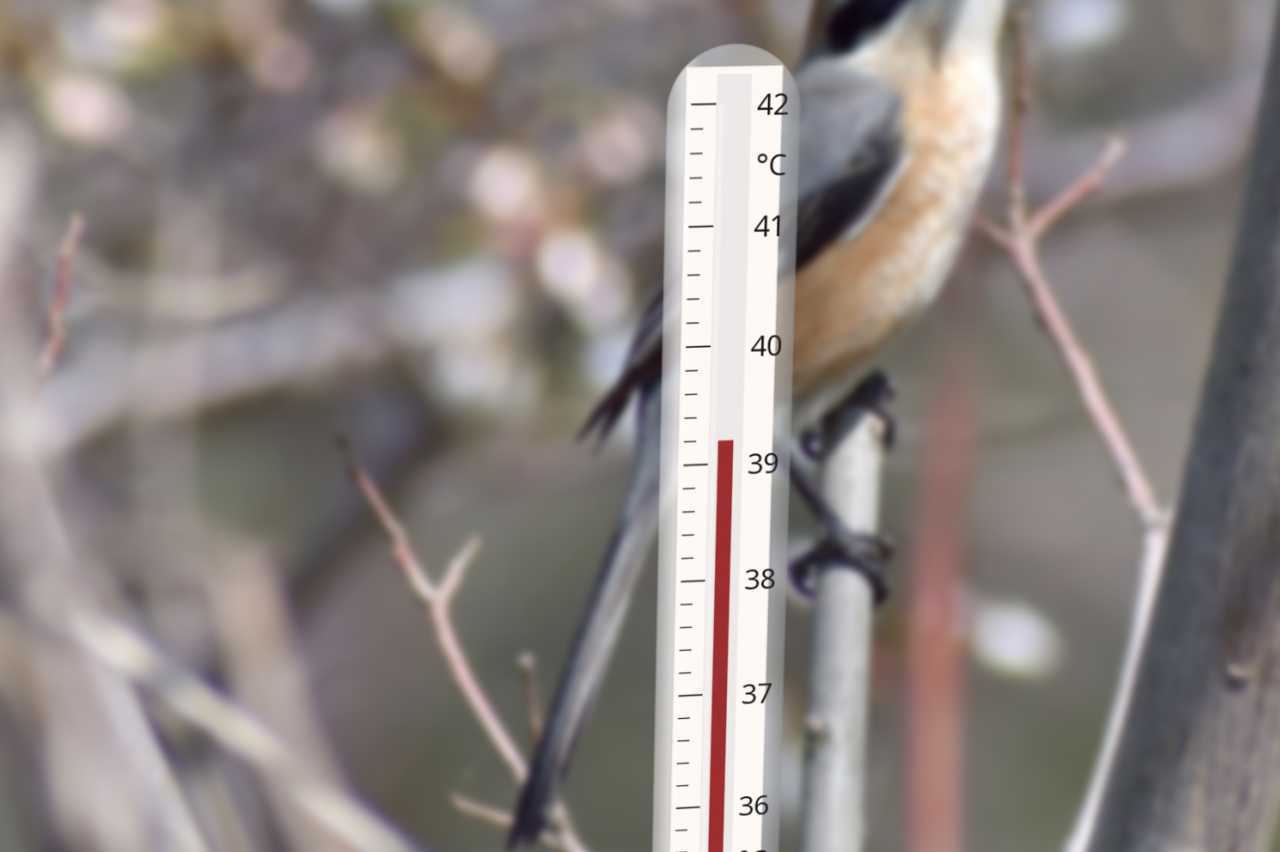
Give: 39.2,°C
